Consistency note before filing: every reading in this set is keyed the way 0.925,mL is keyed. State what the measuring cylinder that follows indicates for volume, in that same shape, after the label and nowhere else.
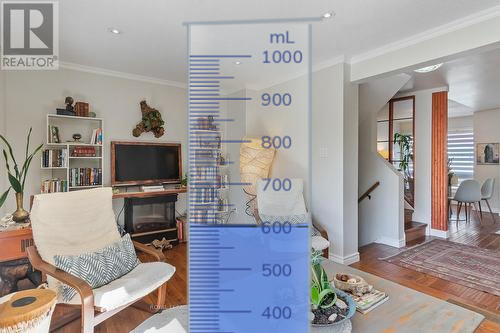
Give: 600,mL
